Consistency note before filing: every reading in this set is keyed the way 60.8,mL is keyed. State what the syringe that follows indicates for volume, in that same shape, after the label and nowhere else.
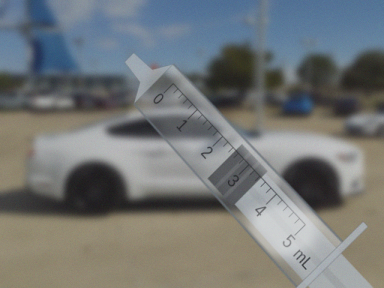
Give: 2.5,mL
